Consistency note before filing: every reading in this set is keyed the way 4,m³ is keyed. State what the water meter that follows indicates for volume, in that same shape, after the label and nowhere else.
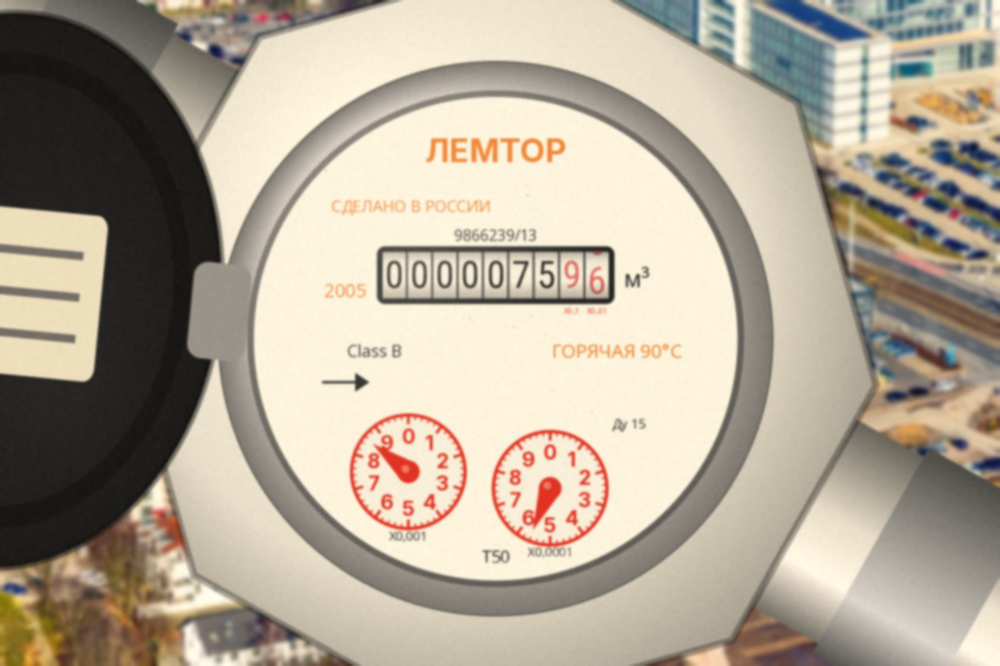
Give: 75.9585,m³
